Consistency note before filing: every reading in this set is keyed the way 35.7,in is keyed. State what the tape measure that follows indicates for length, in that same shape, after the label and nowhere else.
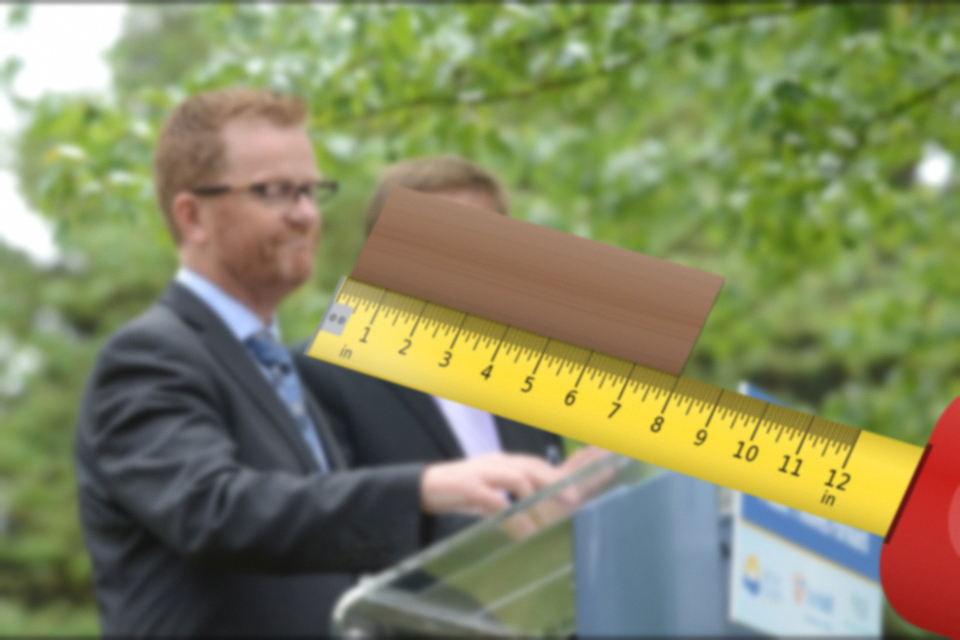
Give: 8,in
